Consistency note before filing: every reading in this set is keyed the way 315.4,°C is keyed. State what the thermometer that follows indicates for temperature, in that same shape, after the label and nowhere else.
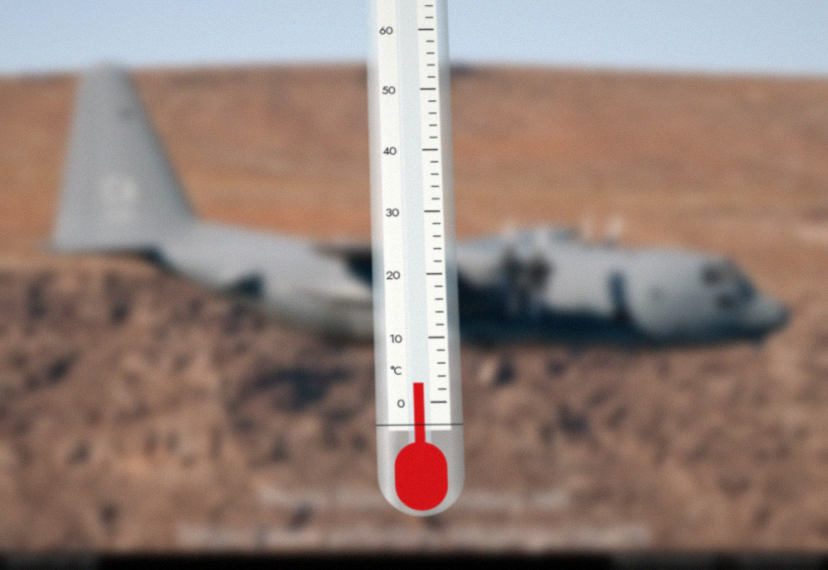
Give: 3,°C
